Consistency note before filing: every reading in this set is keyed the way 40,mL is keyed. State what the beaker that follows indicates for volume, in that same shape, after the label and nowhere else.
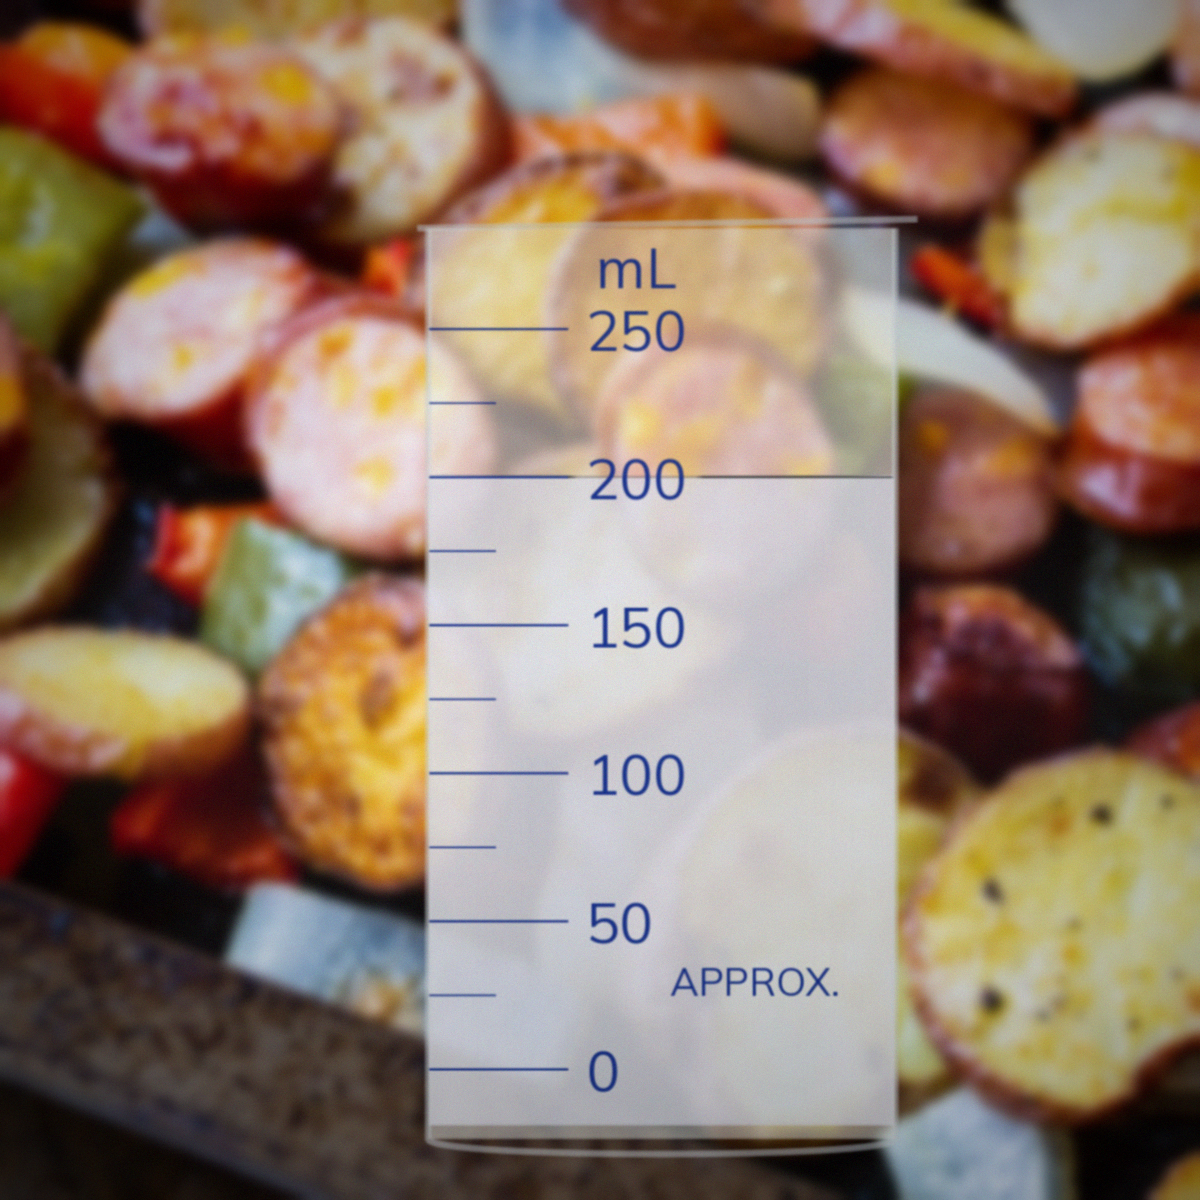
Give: 200,mL
